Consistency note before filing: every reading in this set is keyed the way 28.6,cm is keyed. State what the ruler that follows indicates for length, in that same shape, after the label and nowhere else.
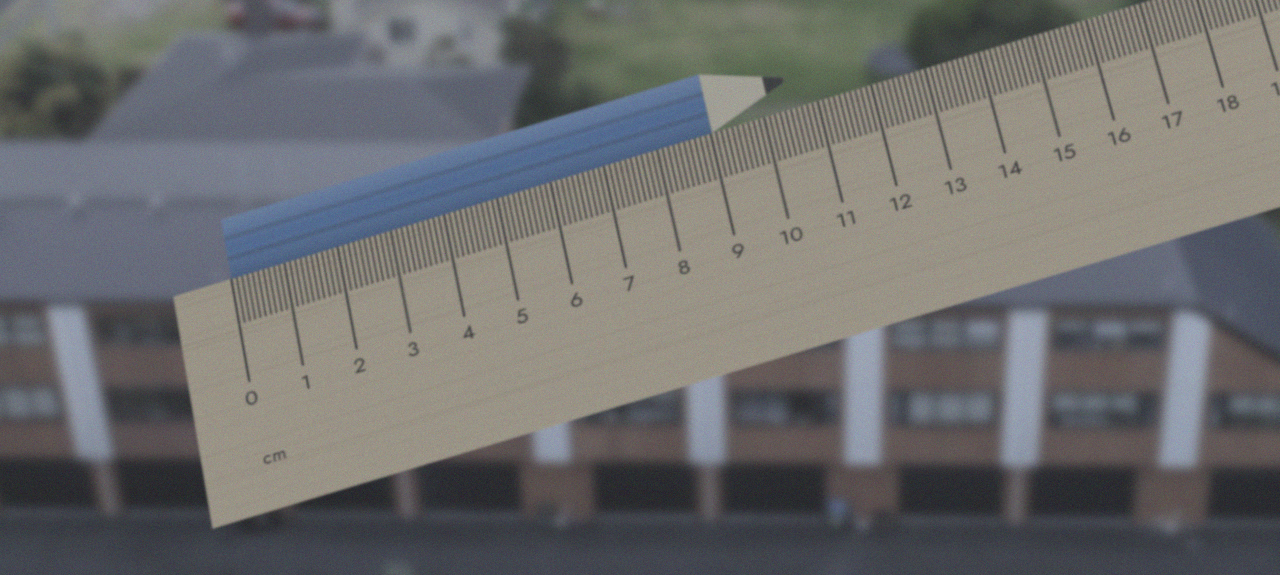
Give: 10.5,cm
